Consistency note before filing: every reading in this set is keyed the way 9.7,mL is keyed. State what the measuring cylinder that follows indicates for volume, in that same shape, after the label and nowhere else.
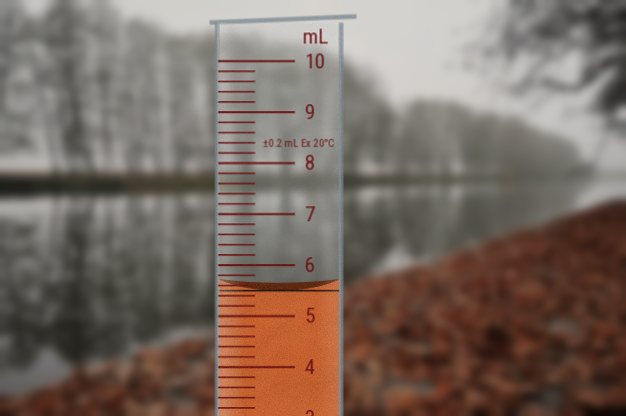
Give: 5.5,mL
